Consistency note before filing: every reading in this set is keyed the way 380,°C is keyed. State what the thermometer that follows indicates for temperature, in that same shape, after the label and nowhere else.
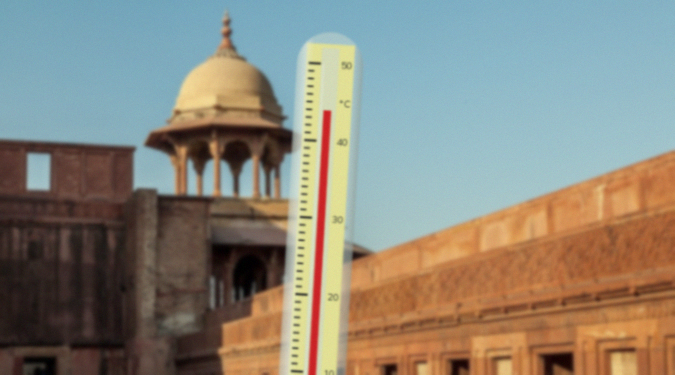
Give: 44,°C
